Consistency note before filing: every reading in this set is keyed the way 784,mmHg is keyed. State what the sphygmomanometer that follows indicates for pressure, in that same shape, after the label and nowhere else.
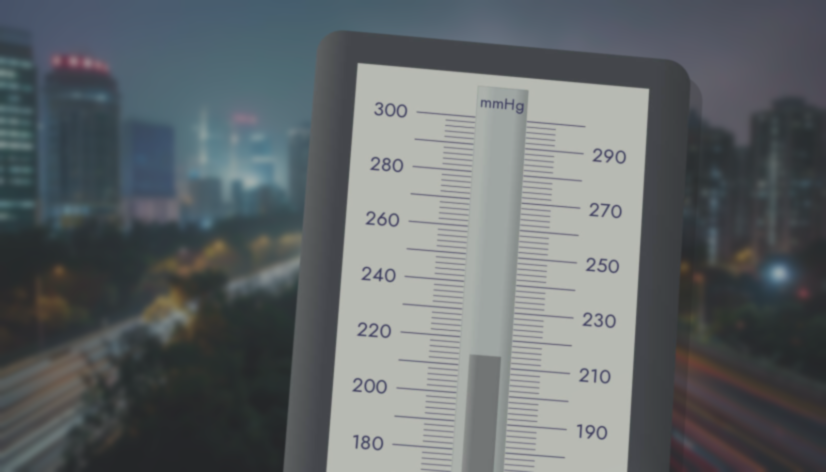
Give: 214,mmHg
